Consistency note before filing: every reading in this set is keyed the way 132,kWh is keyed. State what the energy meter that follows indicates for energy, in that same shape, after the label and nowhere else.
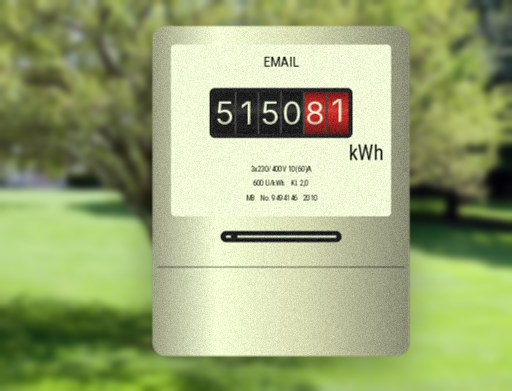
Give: 5150.81,kWh
